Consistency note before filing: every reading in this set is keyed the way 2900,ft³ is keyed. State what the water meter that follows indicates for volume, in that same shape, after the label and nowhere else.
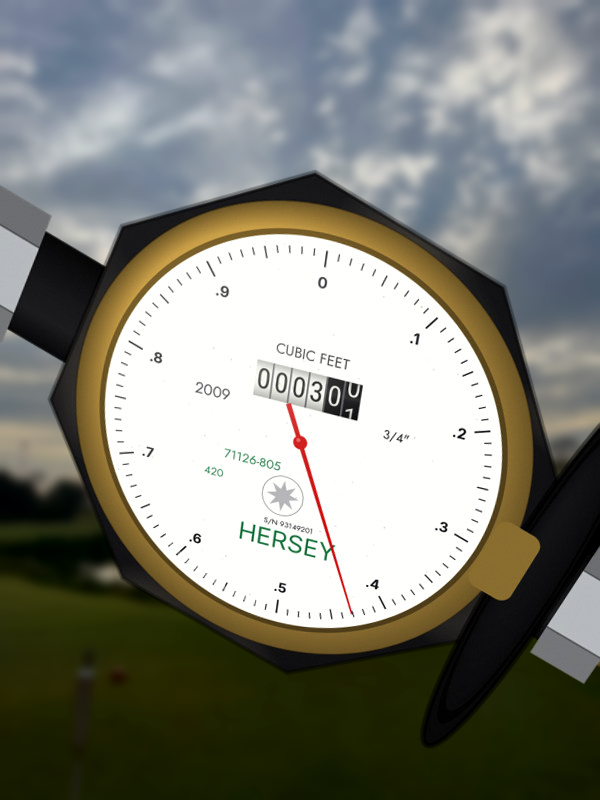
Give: 300.43,ft³
